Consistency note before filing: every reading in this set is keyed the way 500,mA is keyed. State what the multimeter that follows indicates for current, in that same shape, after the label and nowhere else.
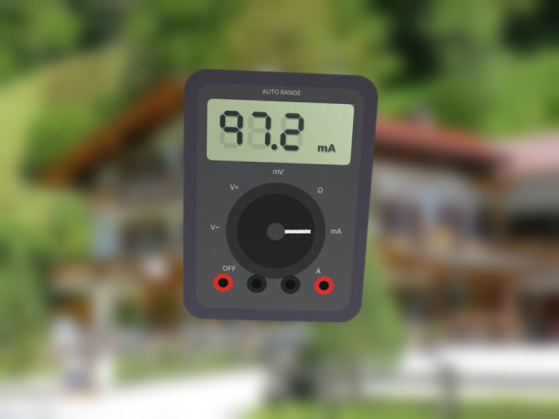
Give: 97.2,mA
